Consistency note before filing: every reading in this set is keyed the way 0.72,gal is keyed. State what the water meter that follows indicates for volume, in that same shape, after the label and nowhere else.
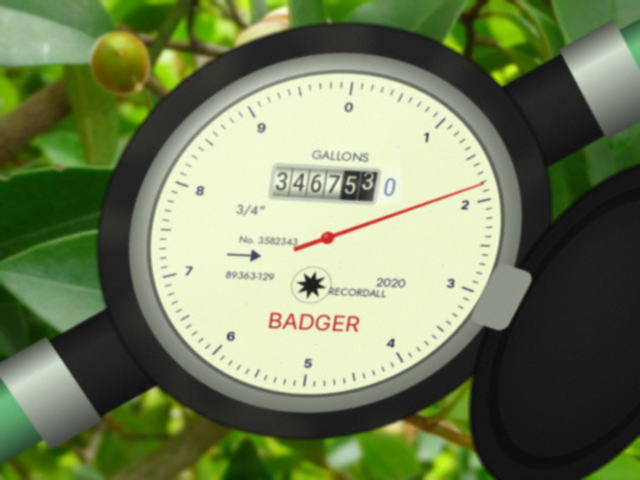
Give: 3467531.8,gal
